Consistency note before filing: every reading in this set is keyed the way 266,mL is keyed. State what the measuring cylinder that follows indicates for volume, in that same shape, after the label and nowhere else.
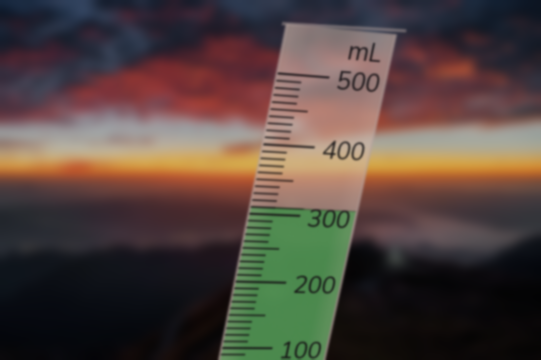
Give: 310,mL
